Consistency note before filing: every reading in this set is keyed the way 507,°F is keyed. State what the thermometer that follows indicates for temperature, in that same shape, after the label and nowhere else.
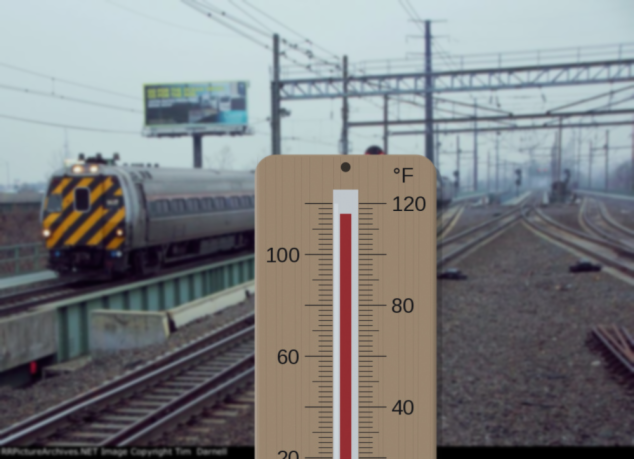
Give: 116,°F
